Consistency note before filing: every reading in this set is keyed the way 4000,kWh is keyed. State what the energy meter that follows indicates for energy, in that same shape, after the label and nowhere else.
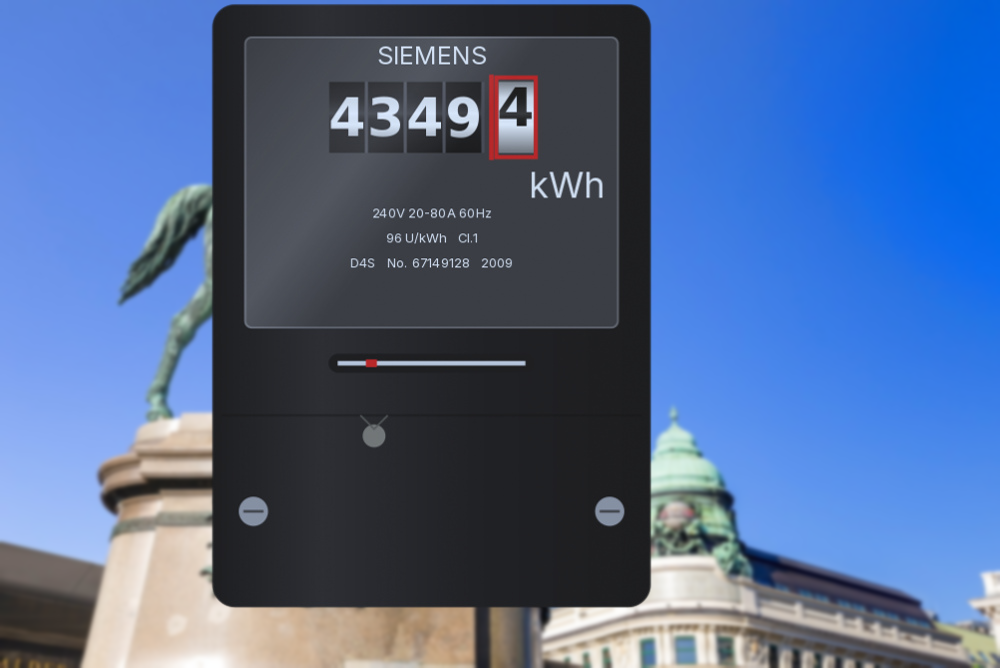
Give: 4349.4,kWh
